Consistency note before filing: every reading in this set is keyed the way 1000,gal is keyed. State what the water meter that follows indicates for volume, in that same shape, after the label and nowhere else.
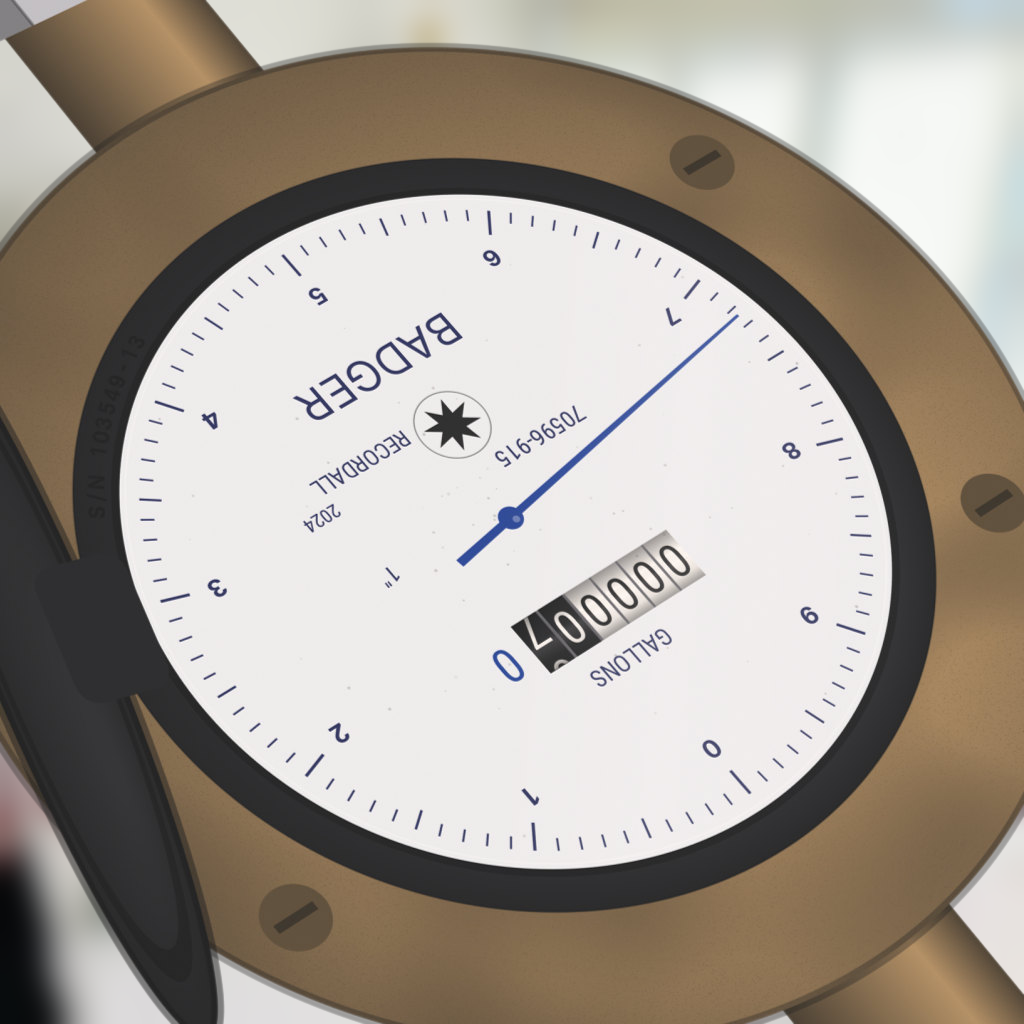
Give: 67.2,gal
